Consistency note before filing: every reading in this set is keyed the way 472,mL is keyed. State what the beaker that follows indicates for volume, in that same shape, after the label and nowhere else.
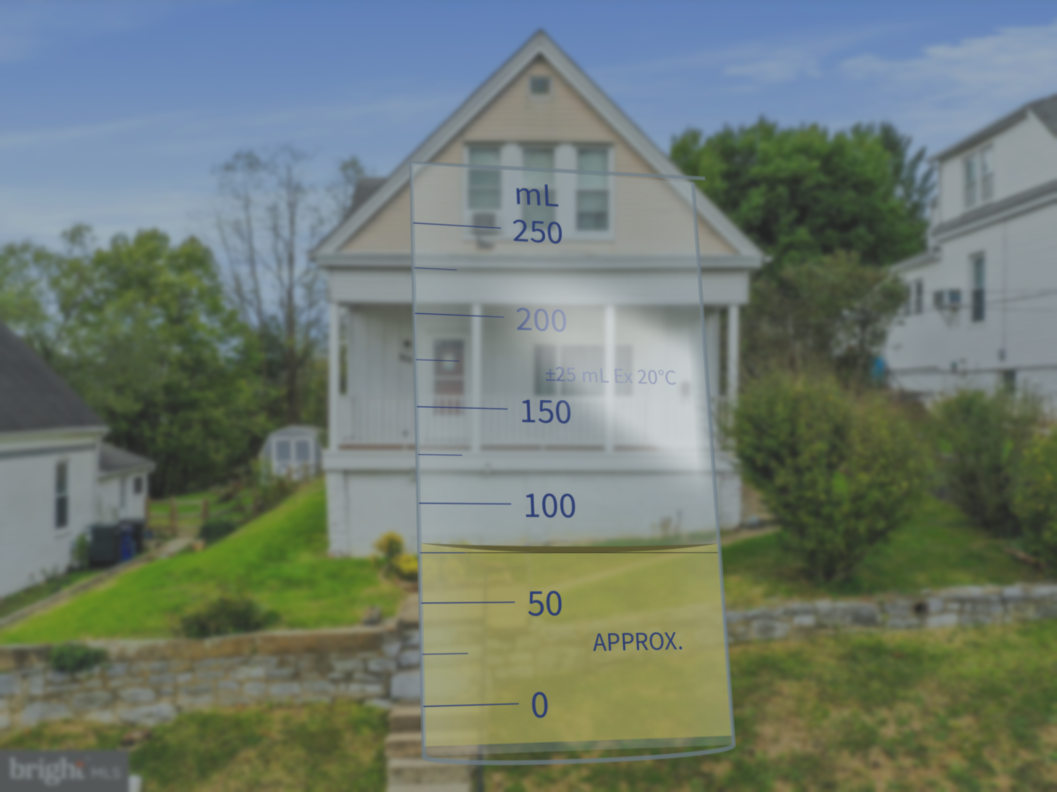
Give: 75,mL
